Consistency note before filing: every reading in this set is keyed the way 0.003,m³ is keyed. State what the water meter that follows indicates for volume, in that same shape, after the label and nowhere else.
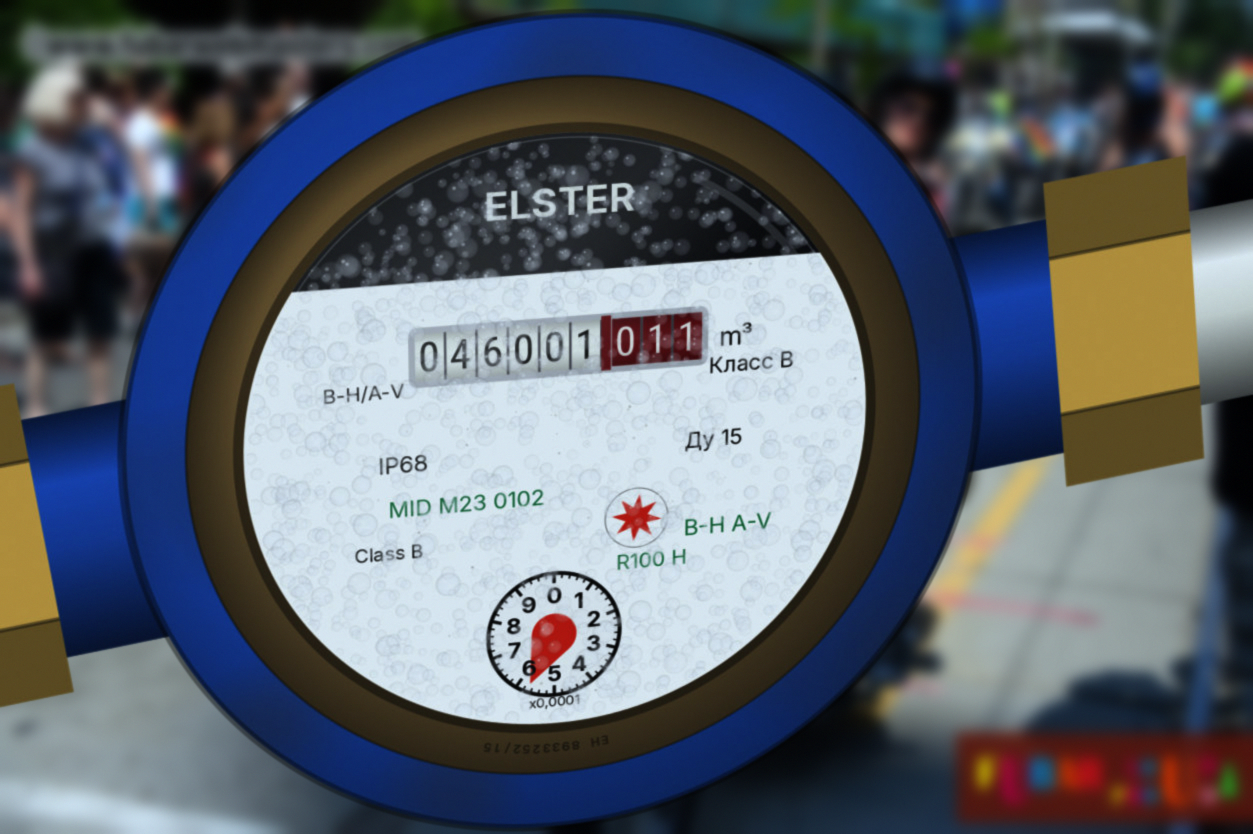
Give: 46001.0115,m³
